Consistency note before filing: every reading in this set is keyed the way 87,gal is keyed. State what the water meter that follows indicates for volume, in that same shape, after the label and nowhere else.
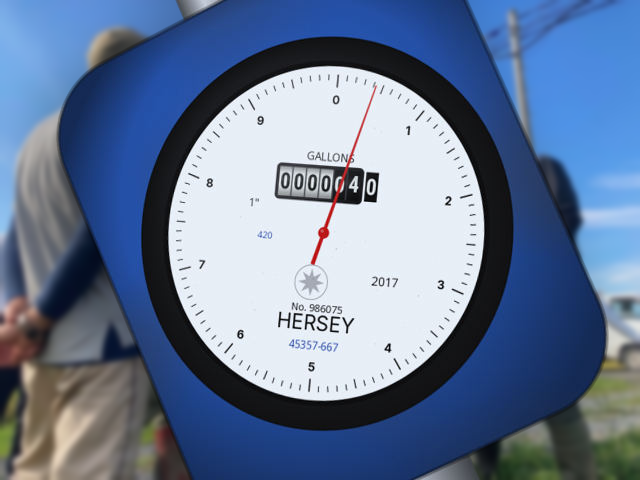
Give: 40.4,gal
